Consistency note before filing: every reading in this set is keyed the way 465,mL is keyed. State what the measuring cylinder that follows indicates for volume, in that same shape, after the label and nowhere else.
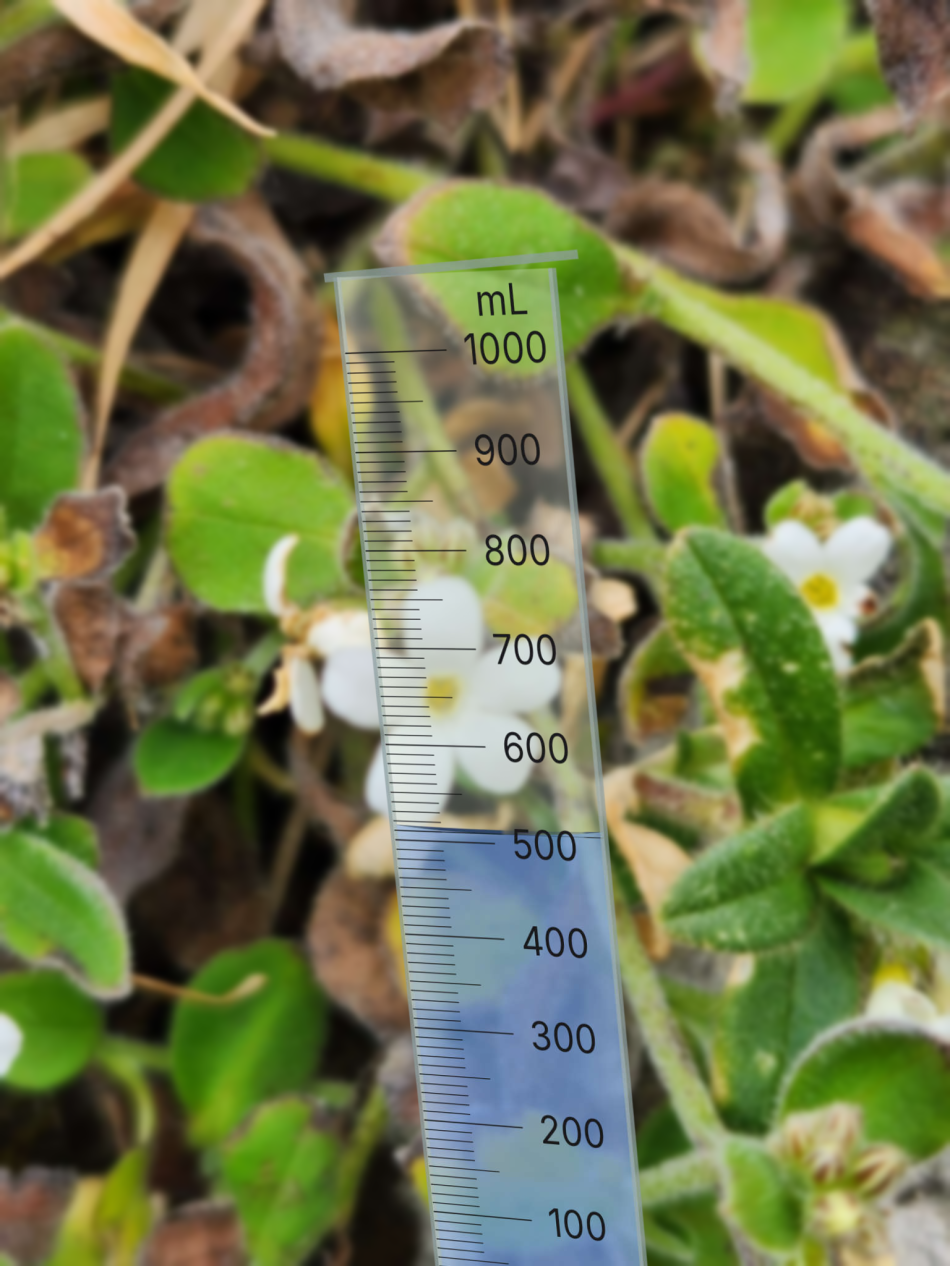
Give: 510,mL
